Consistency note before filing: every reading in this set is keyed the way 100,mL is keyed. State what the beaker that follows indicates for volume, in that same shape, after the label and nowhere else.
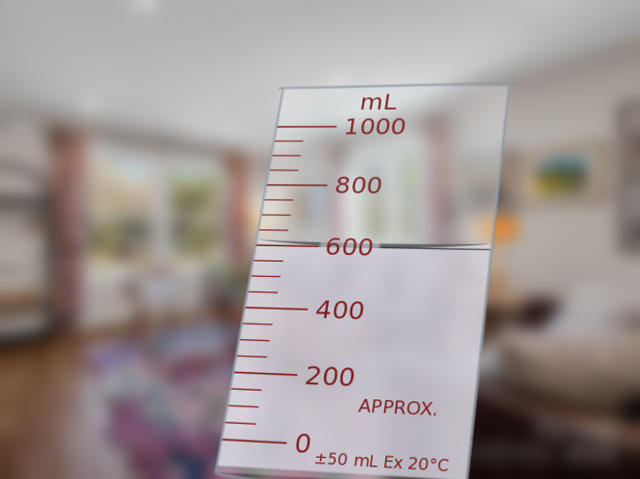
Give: 600,mL
